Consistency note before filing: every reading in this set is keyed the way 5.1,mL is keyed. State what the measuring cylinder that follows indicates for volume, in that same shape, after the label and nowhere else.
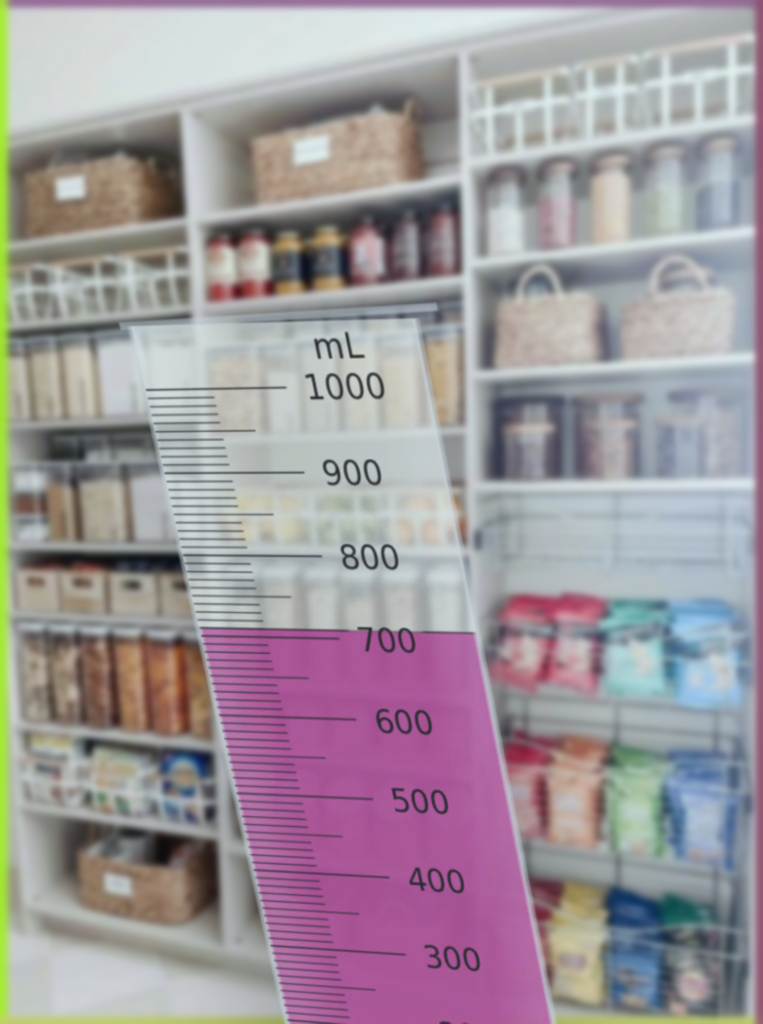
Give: 710,mL
